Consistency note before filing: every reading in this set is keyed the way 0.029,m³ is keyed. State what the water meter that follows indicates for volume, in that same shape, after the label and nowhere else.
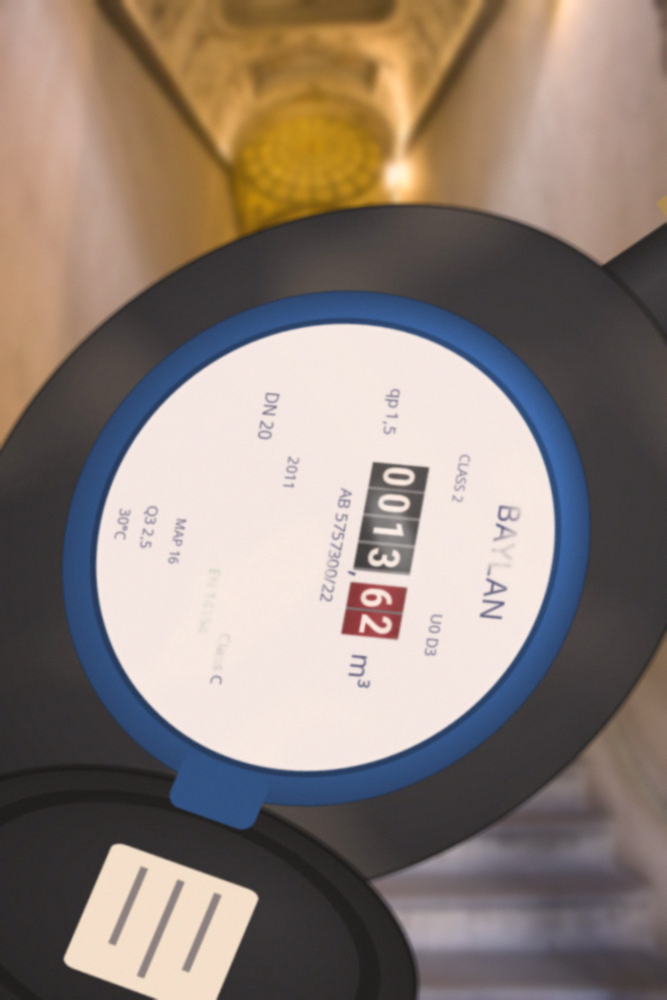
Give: 13.62,m³
